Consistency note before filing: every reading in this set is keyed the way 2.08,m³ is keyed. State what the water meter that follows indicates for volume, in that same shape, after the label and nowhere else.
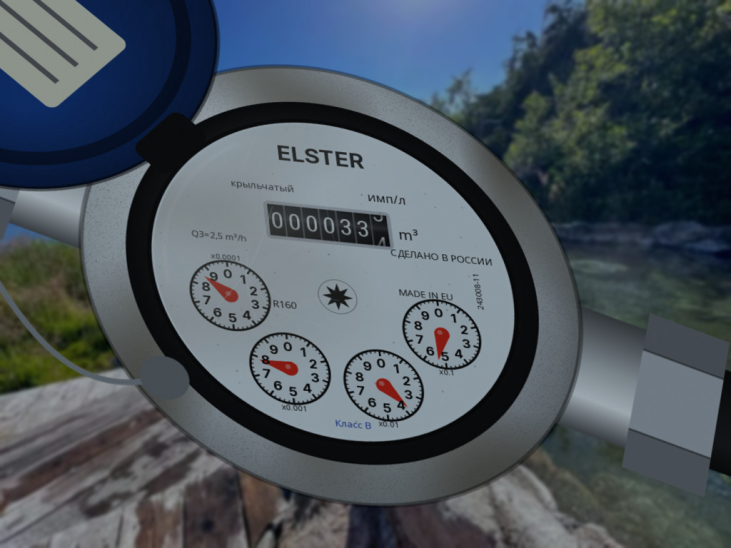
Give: 333.5378,m³
